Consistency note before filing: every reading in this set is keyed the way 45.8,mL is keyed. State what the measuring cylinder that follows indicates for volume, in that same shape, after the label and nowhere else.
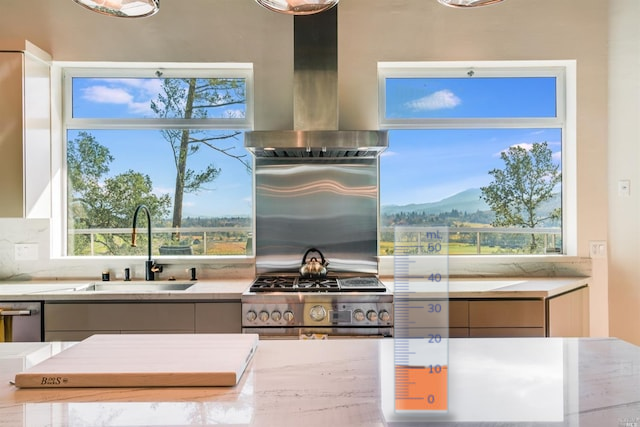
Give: 10,mL
